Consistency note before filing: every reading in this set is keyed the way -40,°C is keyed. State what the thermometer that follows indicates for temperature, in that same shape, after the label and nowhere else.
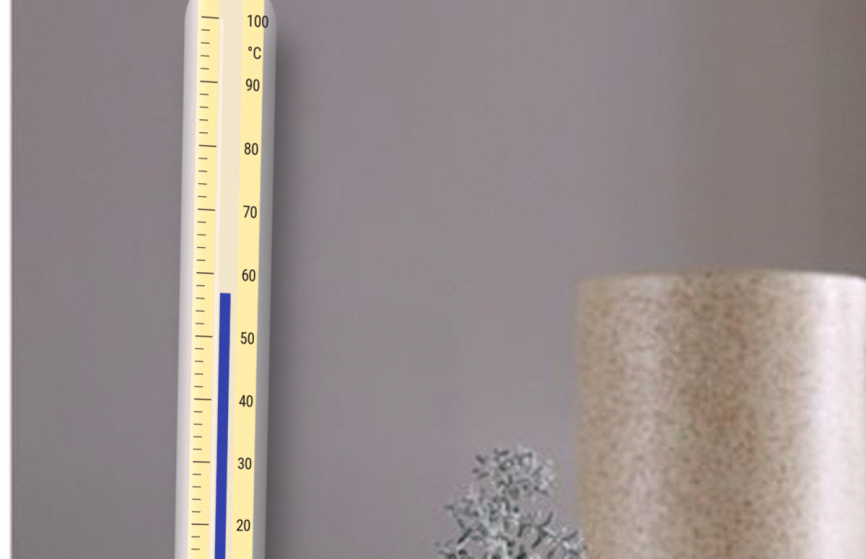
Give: 57,°C
